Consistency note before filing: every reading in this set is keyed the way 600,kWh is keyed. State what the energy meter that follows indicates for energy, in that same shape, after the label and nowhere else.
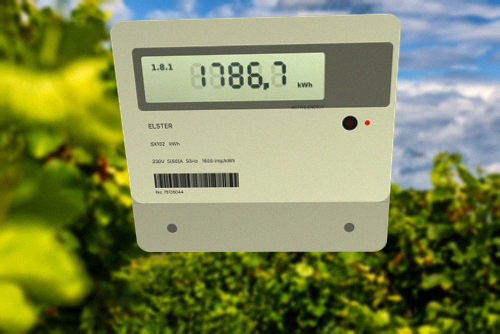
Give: 1786.7,kWh
